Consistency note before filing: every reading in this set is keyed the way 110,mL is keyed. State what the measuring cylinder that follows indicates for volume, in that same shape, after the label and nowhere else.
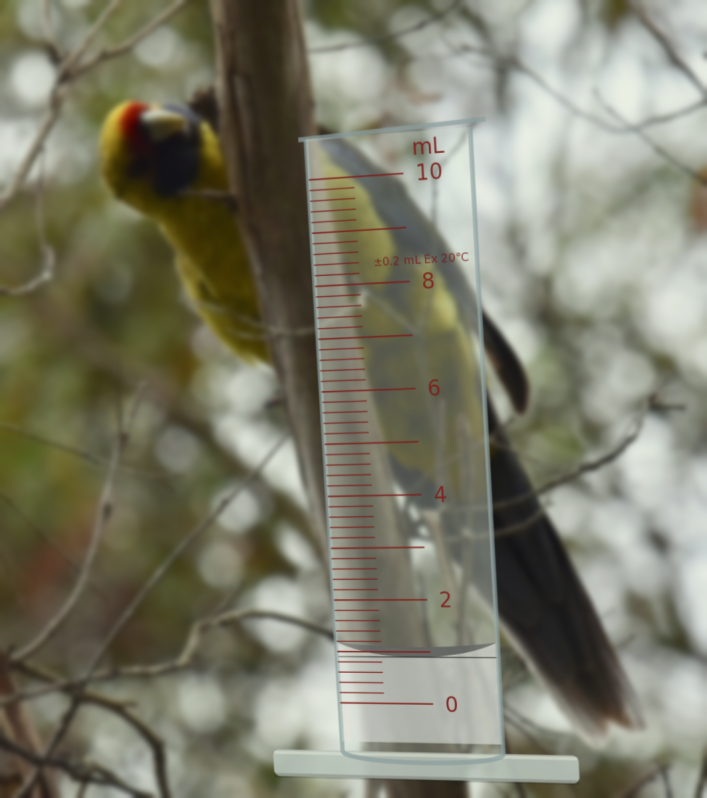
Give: 0.9,mL
